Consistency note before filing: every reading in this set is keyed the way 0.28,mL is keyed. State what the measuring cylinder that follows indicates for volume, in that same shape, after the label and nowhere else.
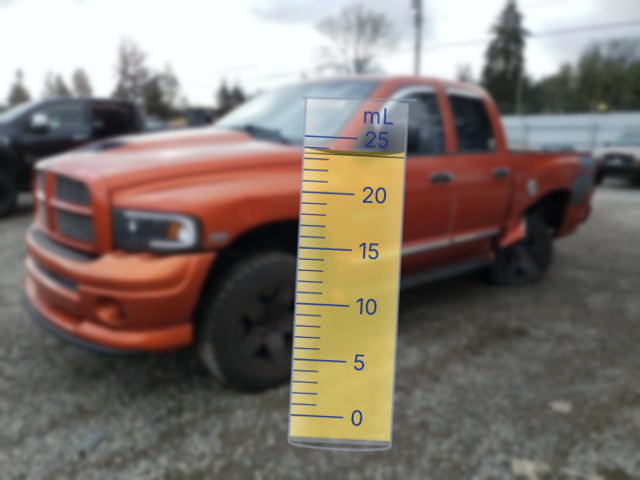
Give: 23.5,mL
